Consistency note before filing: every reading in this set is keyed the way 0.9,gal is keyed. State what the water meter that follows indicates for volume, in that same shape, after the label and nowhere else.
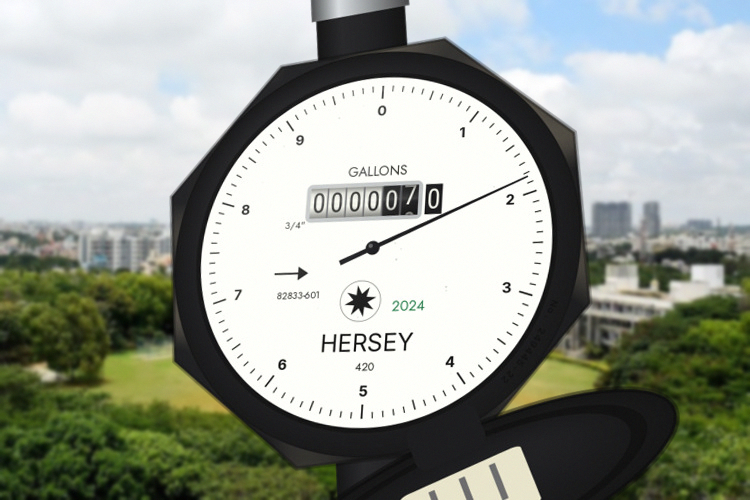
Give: 71.8,gal
